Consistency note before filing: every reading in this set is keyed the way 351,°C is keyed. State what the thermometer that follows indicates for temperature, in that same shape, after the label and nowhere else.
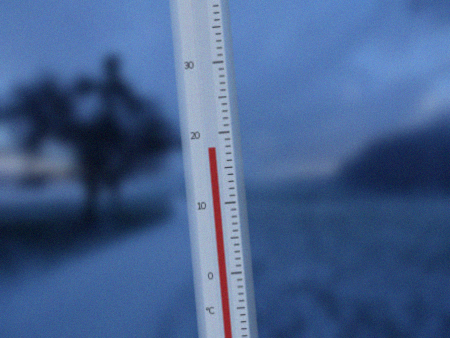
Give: 18,°C
